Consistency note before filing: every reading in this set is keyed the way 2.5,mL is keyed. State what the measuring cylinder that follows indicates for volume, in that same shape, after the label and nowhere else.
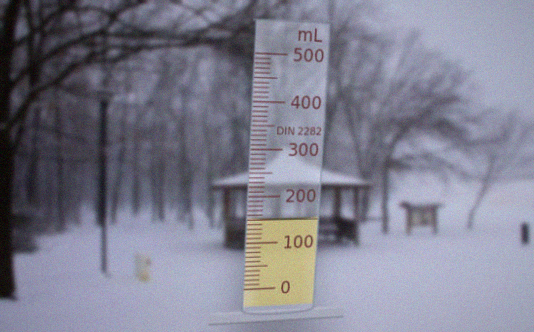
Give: 150,mL
